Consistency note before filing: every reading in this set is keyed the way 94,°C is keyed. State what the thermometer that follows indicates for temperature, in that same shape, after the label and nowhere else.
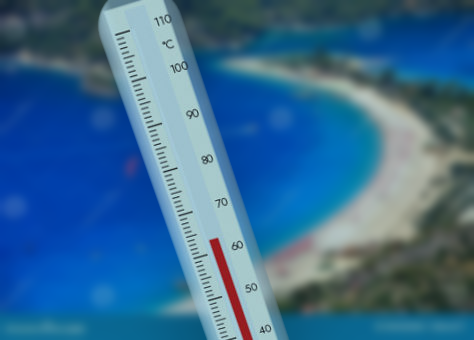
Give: 63,°C
